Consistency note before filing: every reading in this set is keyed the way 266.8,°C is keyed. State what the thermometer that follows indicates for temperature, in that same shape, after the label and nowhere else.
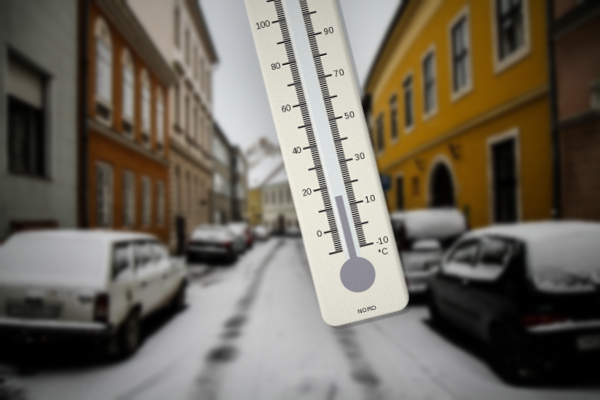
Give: 15,°C
